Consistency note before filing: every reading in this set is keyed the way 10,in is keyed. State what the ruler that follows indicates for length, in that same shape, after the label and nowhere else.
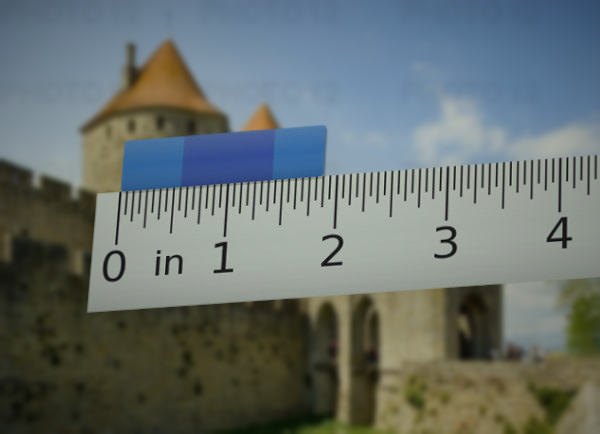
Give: 1.875,in
